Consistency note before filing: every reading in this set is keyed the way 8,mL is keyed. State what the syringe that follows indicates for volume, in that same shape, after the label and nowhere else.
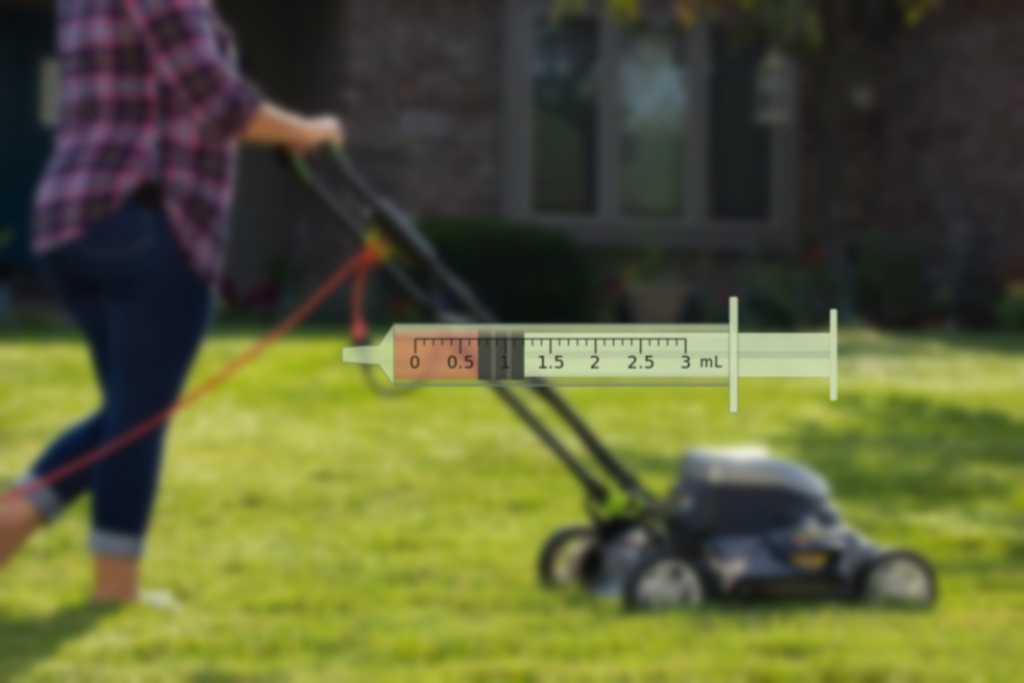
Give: 0.7,mL
